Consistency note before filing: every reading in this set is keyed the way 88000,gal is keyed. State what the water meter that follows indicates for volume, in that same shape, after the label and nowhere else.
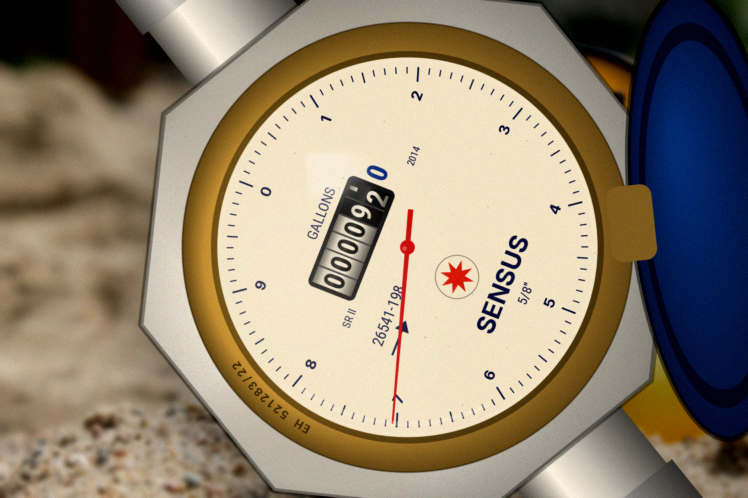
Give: 917.0,gal
